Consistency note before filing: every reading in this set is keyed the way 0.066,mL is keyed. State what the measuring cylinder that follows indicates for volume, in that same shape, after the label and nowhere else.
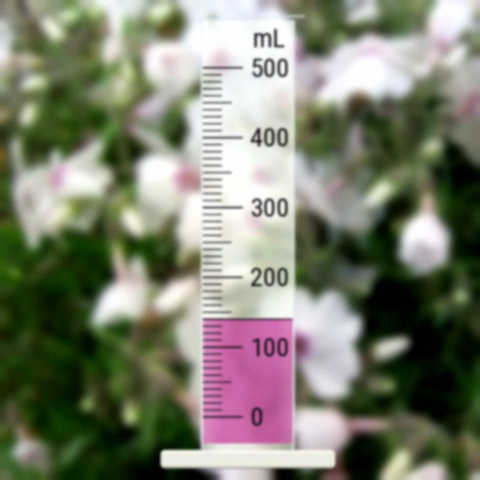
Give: 140,mL
